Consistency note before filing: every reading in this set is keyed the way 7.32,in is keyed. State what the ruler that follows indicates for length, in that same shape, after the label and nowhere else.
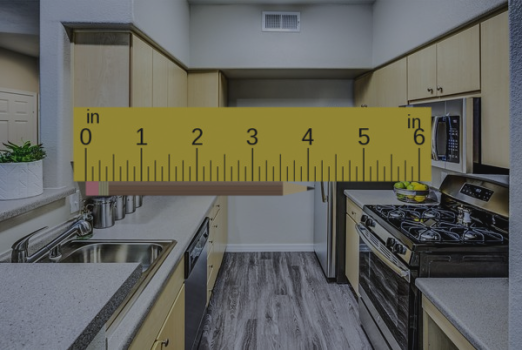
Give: 4.125,in
